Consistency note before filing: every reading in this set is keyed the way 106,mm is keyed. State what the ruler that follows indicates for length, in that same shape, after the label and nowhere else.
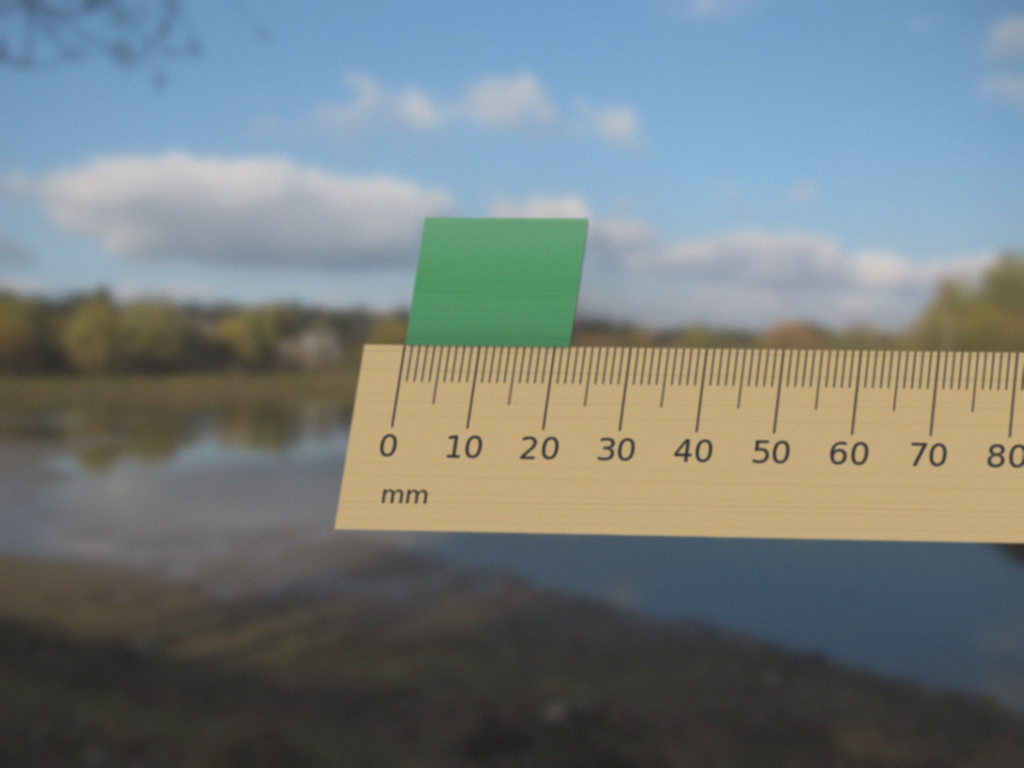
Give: 22,mm
